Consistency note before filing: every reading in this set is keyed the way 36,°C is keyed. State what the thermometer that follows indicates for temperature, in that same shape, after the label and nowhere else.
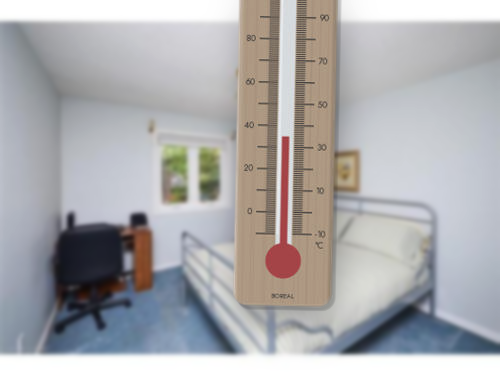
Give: 35,°C
